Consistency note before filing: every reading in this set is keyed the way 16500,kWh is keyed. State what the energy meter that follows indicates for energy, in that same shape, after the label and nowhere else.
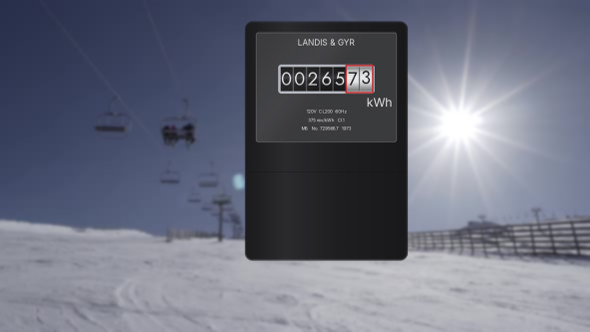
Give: 265.73,kWh
